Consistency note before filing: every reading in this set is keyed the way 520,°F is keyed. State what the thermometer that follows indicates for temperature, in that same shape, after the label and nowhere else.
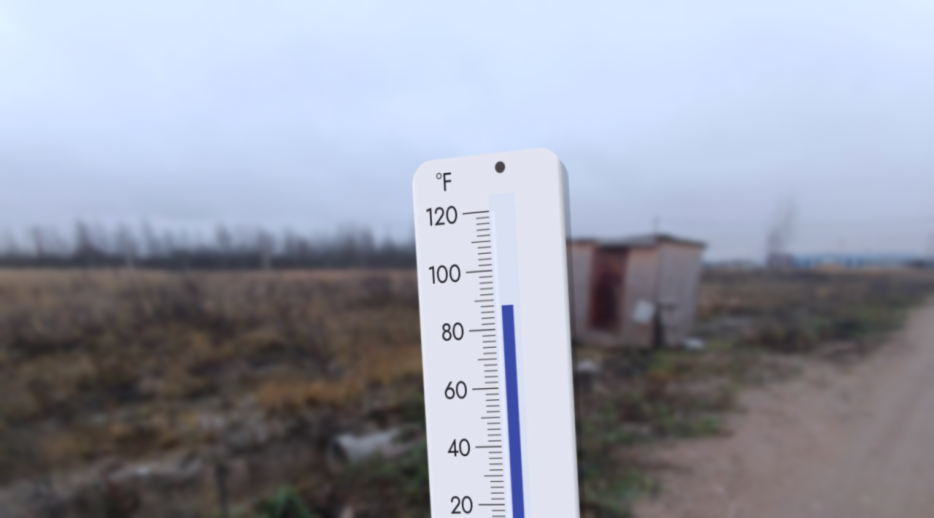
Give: 88,°F
